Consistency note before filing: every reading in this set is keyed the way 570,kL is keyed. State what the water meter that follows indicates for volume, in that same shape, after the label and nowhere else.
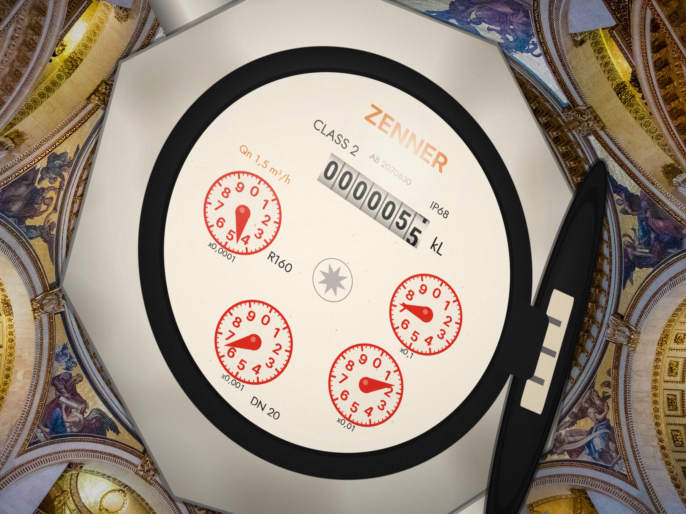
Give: 54.7164,kL
